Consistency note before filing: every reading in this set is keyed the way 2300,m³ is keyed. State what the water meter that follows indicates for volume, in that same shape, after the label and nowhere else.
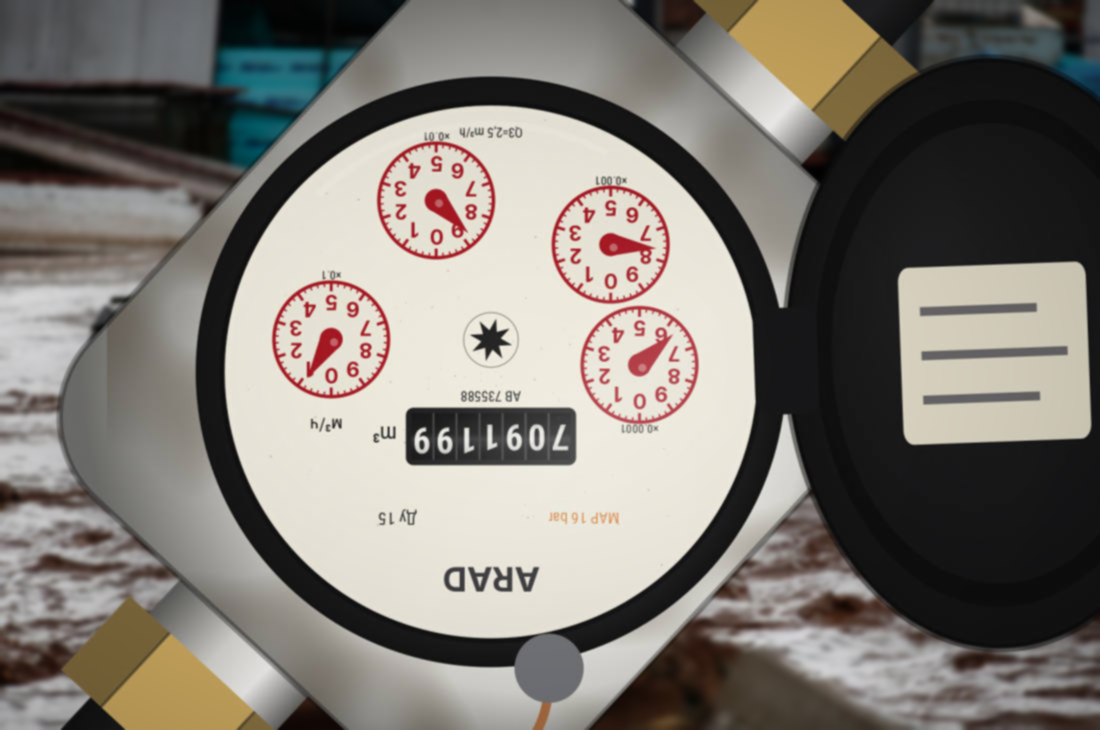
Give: 7091199.0876,m³
